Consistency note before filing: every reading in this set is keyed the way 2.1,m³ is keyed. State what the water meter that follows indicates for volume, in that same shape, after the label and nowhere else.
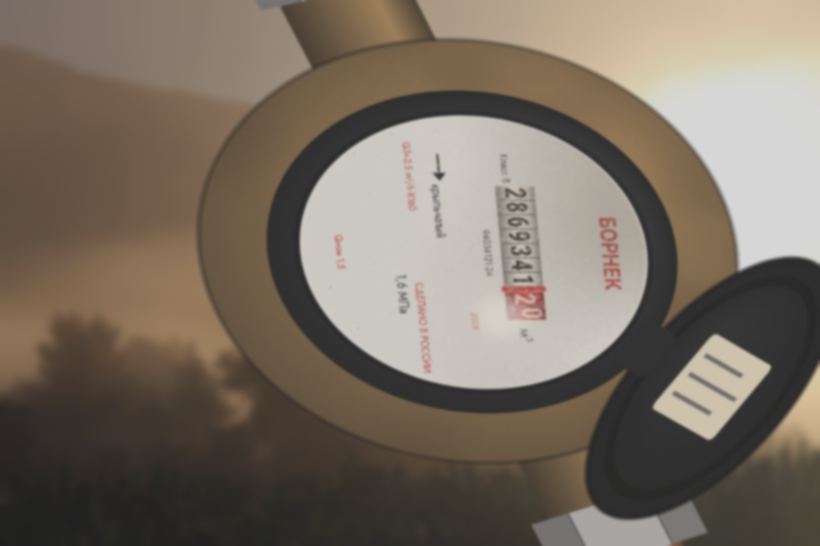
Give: 2869341.20,m³
